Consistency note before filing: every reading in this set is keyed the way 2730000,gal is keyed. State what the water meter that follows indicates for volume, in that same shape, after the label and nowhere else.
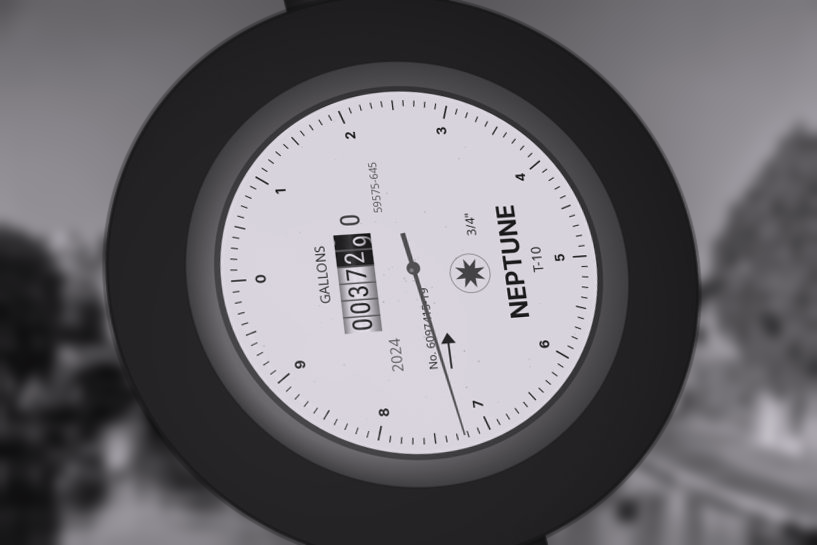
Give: 37287.2,gal
